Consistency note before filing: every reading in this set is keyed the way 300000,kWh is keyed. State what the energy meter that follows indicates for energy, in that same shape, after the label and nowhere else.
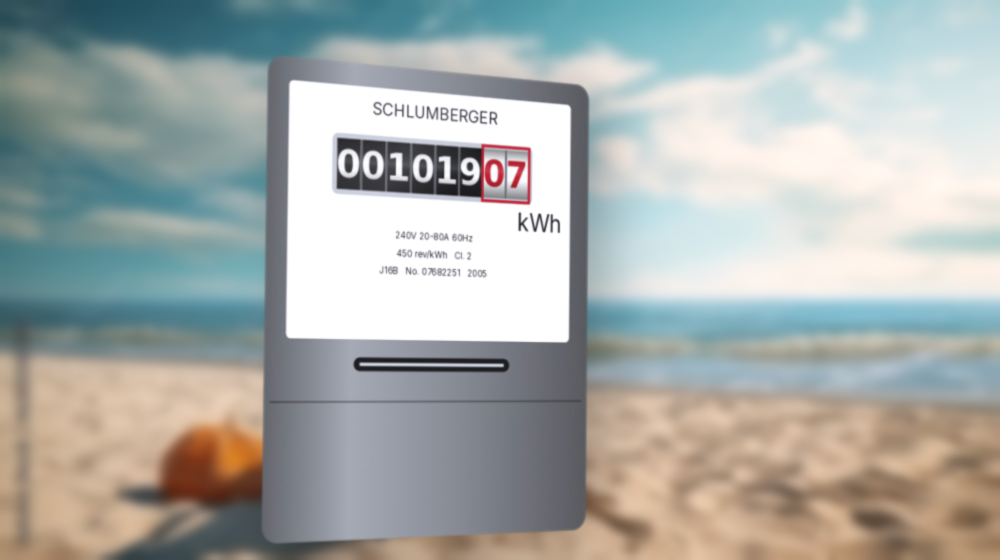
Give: 1019.07,kWh
